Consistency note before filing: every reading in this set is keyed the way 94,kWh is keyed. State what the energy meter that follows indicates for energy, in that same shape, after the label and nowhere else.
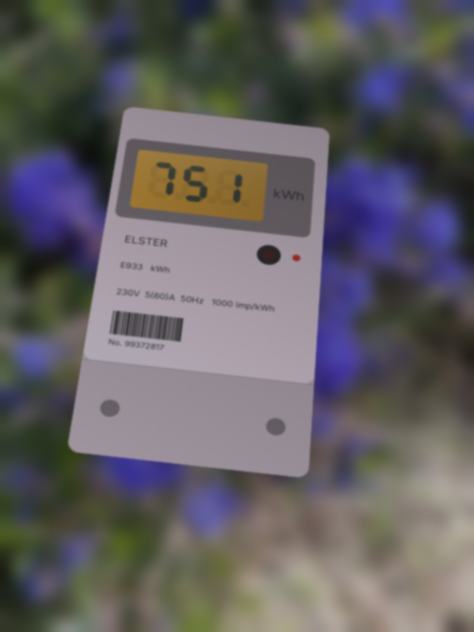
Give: 751,kWh
